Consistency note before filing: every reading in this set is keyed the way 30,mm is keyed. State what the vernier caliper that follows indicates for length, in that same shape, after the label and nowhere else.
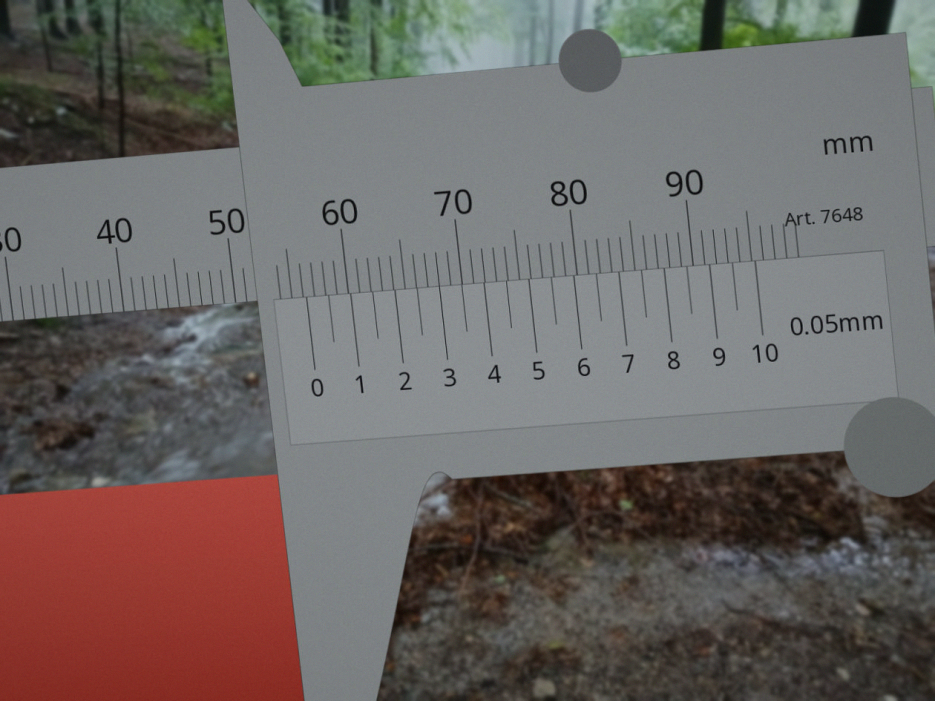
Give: 56.3,mm
